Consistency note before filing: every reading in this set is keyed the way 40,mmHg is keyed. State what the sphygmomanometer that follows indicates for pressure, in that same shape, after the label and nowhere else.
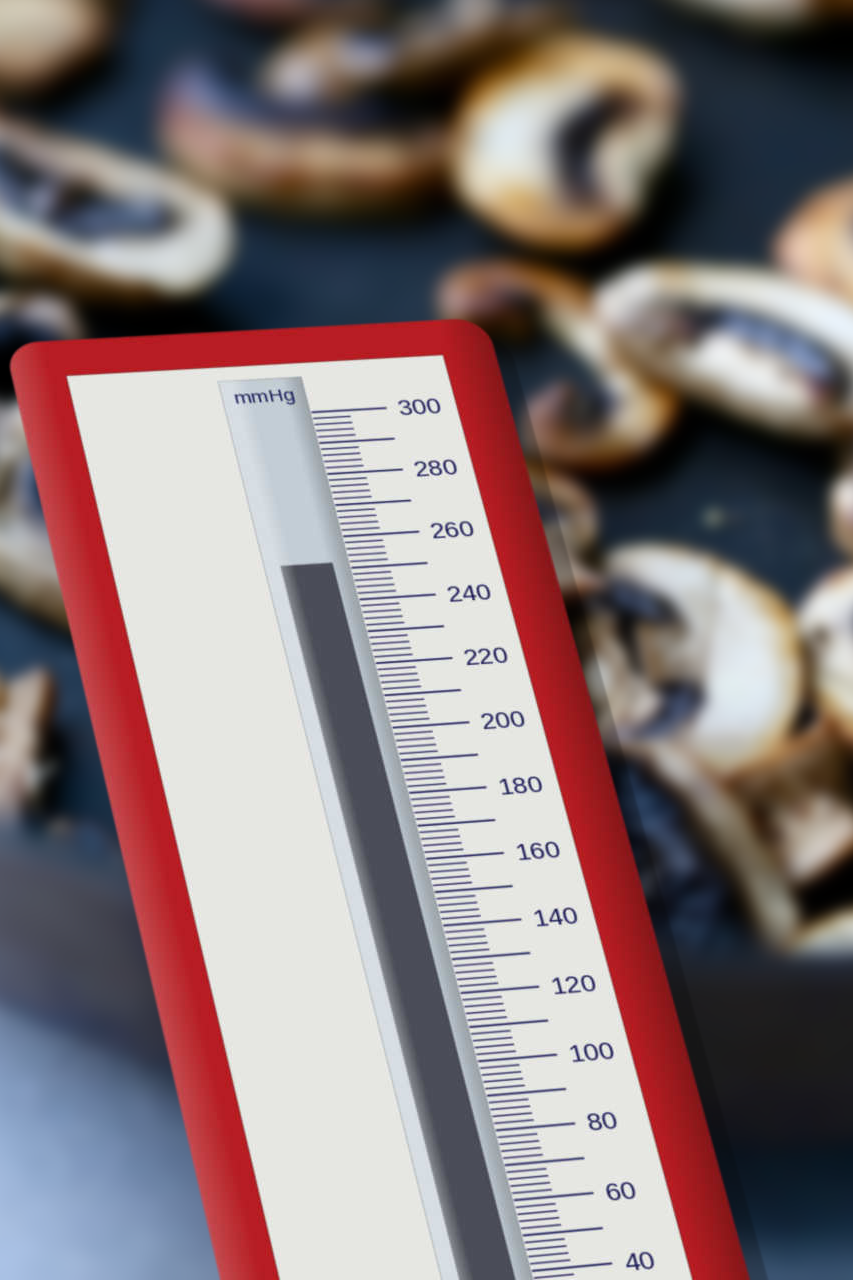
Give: 252,mmHg
